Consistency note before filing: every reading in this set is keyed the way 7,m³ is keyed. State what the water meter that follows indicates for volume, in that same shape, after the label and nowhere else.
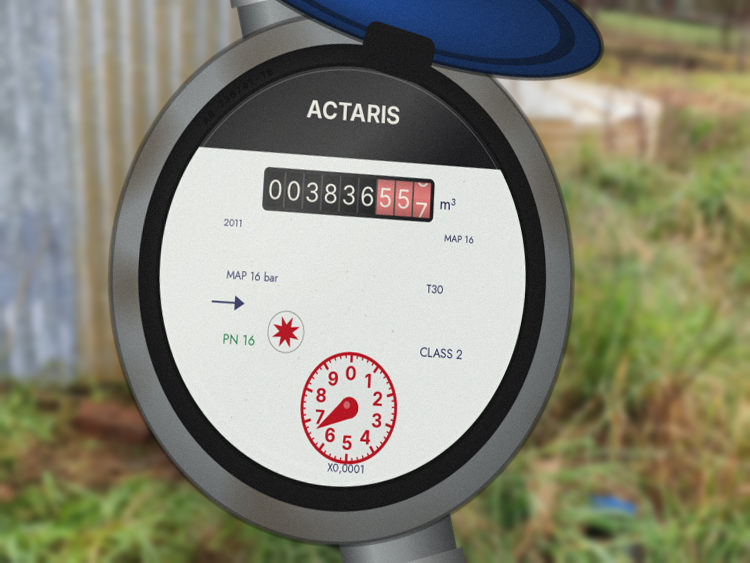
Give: 3836.5566,m³
